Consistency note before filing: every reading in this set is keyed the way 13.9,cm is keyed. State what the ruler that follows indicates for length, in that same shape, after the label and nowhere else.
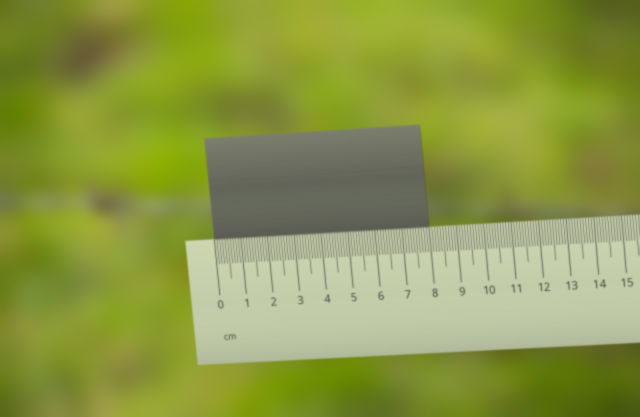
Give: 8,cm
